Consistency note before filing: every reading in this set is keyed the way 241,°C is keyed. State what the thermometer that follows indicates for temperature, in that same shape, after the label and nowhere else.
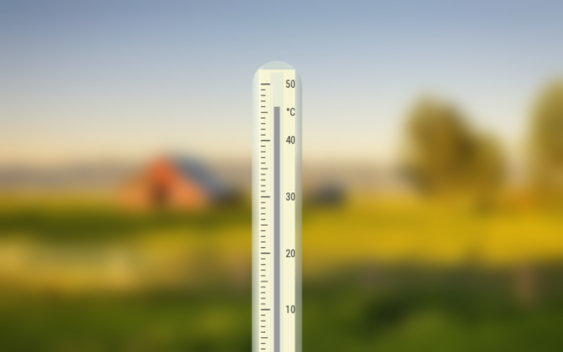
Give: 46,°C
